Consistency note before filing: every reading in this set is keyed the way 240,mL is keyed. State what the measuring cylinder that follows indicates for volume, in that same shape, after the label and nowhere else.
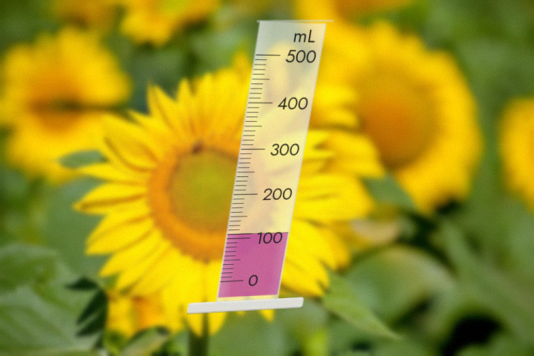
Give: 110,mL
